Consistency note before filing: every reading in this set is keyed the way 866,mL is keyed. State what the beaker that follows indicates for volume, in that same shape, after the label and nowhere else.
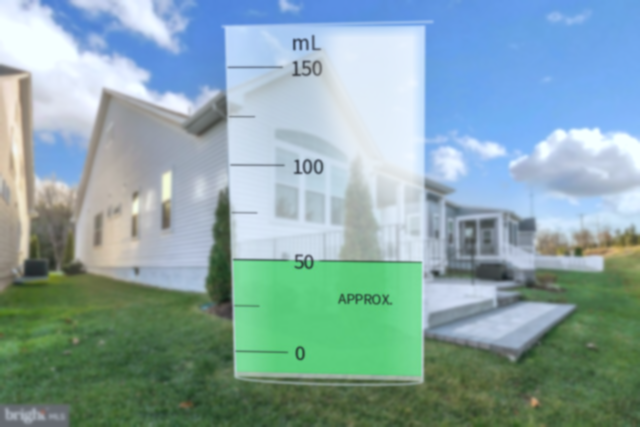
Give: 50,mL
